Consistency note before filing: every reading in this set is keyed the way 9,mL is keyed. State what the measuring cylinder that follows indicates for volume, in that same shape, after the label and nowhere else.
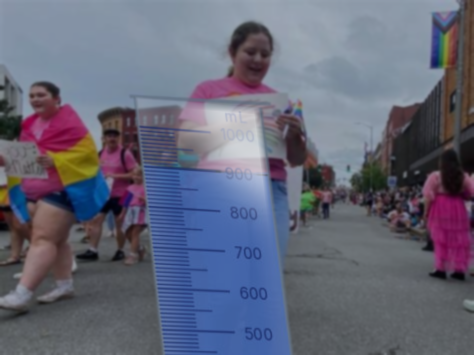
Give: 900,mL
